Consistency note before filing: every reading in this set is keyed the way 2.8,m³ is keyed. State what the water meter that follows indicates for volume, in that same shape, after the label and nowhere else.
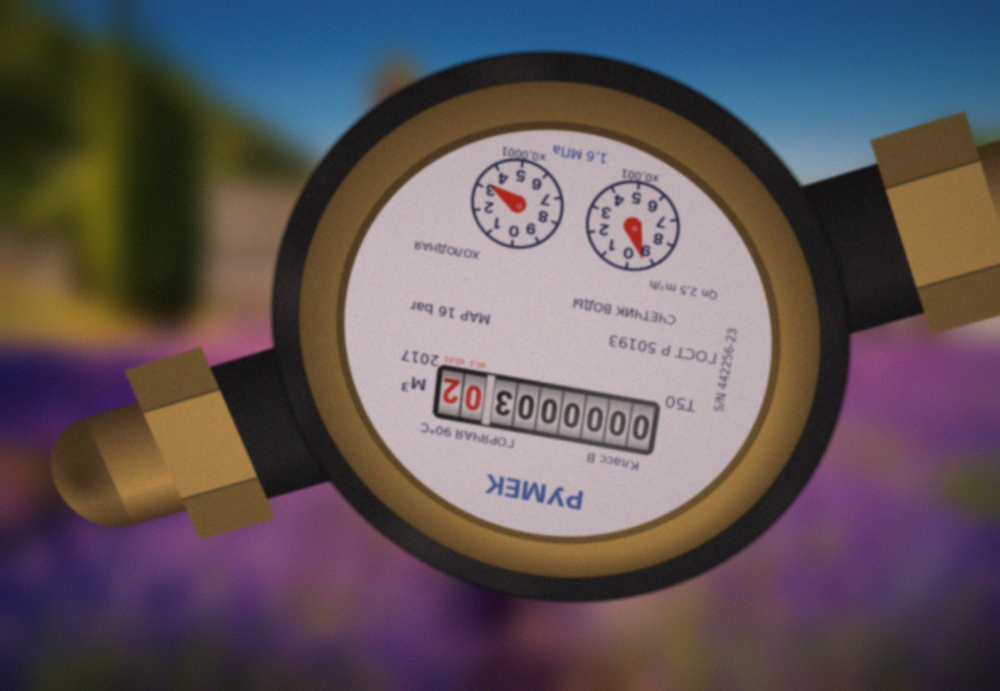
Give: 3.0193,m³
